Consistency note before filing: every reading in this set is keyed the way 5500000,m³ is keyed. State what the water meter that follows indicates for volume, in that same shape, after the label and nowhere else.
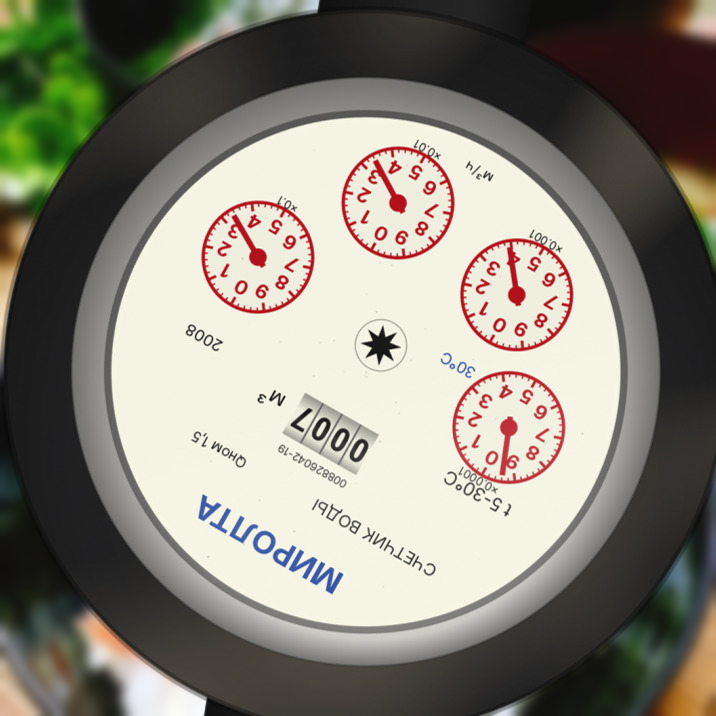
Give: 7.3339,m³
